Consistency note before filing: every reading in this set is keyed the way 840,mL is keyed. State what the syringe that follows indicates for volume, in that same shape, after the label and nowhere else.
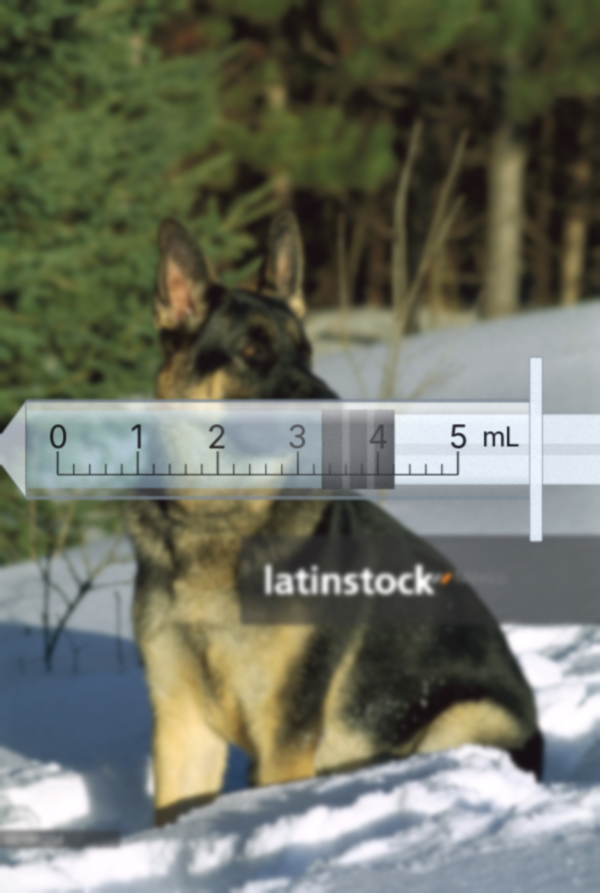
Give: 3.3,mL
